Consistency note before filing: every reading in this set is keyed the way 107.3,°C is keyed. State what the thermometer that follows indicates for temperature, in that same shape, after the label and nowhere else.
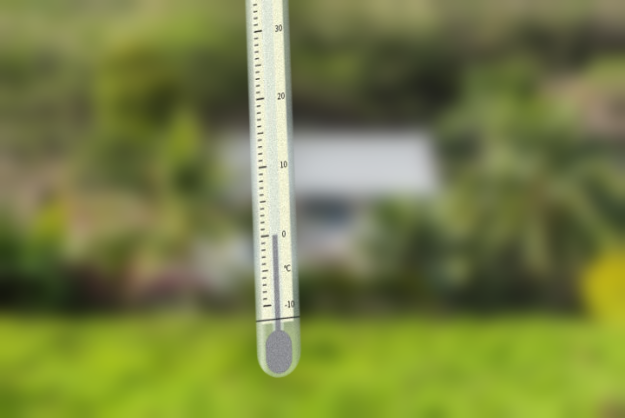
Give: 0,°C
